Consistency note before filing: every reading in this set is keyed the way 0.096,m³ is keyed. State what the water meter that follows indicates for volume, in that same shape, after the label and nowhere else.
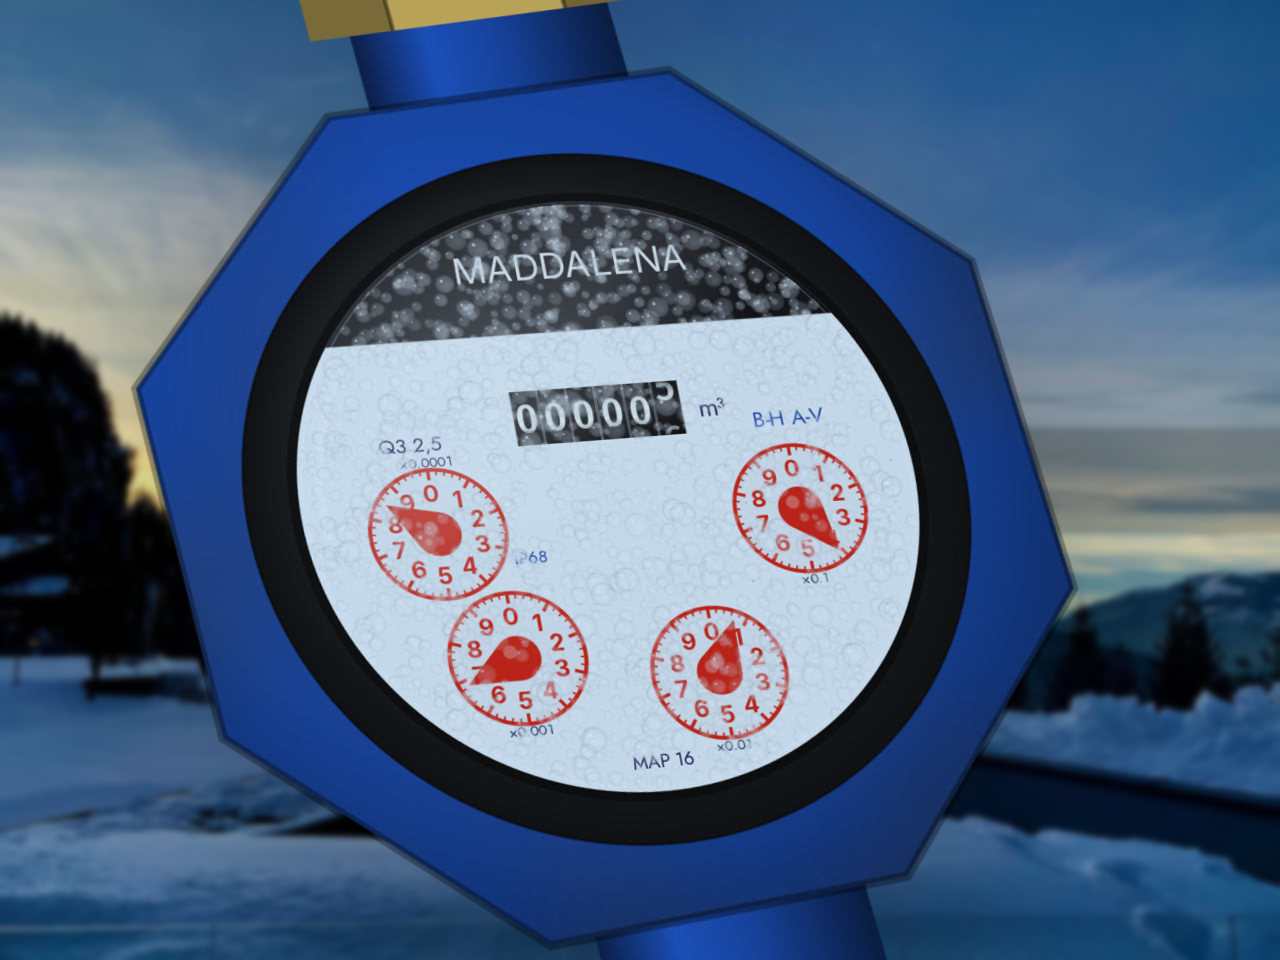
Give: 5.4068,m³
